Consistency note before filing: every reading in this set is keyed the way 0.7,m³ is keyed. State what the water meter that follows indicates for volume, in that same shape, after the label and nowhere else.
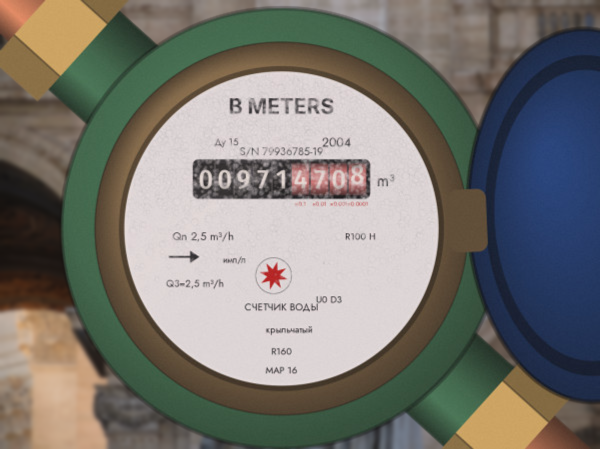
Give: 971.4708,m³
